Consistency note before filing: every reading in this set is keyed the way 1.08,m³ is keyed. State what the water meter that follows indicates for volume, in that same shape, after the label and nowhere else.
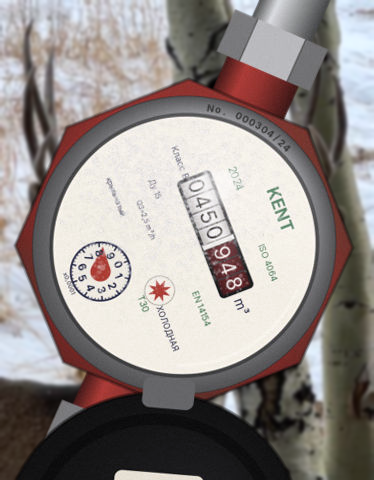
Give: 450.9488,m³
